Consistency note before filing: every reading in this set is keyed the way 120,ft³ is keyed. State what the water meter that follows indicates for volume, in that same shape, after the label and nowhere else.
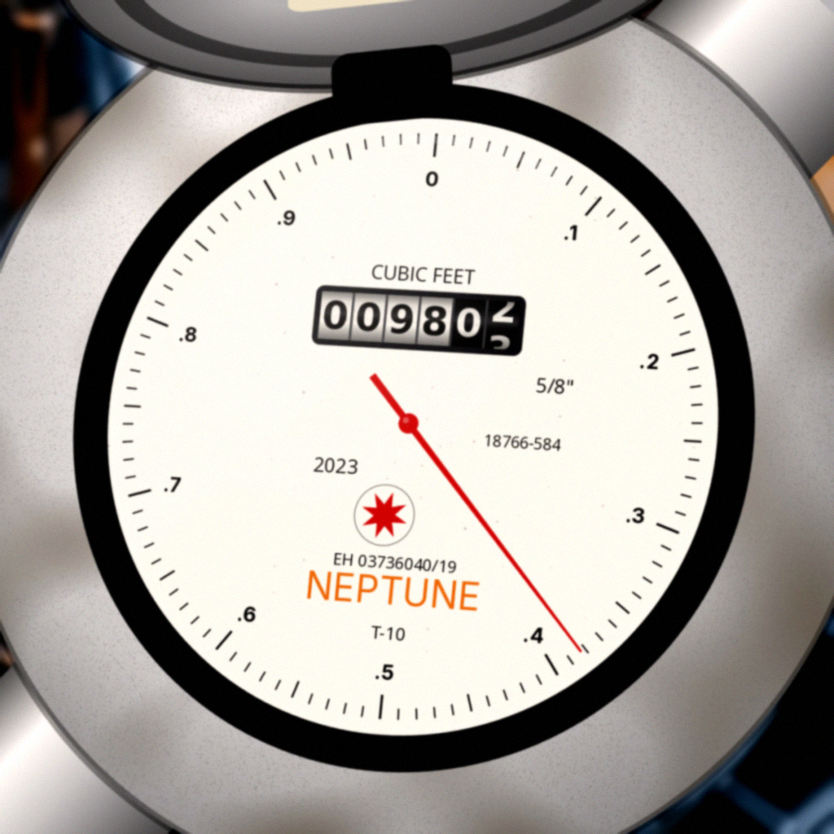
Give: 9802.38,ft³
